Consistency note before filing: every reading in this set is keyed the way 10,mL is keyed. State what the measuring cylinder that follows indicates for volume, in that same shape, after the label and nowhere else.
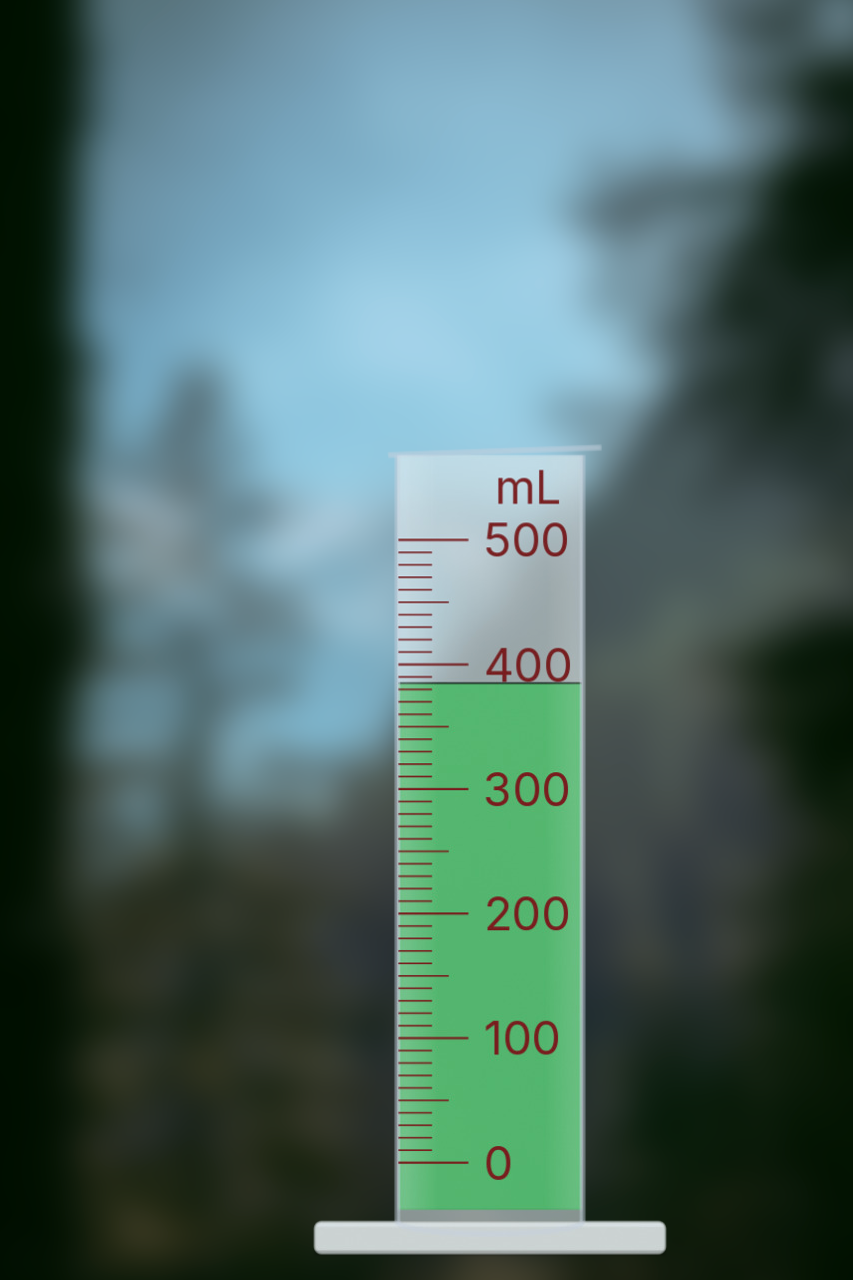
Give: 385,mL
